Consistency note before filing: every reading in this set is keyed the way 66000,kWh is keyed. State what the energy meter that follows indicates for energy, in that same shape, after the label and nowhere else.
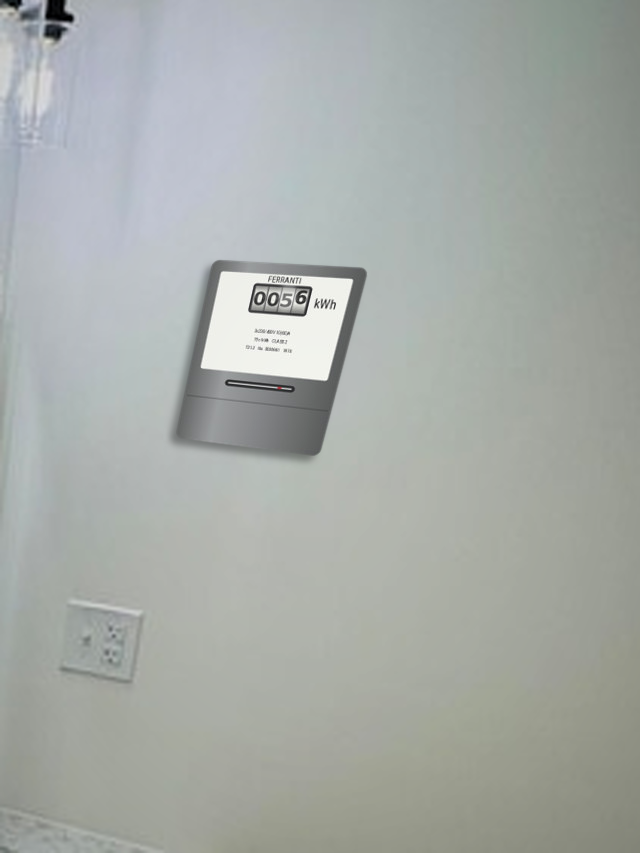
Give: 56,kWh
